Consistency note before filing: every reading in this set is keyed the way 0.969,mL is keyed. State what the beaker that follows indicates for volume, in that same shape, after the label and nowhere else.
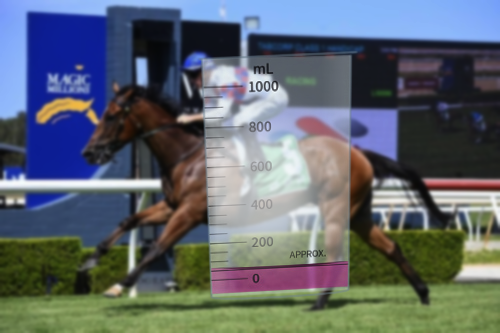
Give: 50,mL
